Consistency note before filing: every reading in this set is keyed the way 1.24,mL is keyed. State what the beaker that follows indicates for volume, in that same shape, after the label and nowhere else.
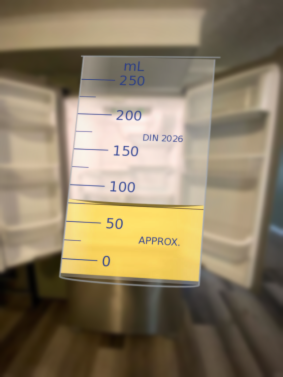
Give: 75,mL
